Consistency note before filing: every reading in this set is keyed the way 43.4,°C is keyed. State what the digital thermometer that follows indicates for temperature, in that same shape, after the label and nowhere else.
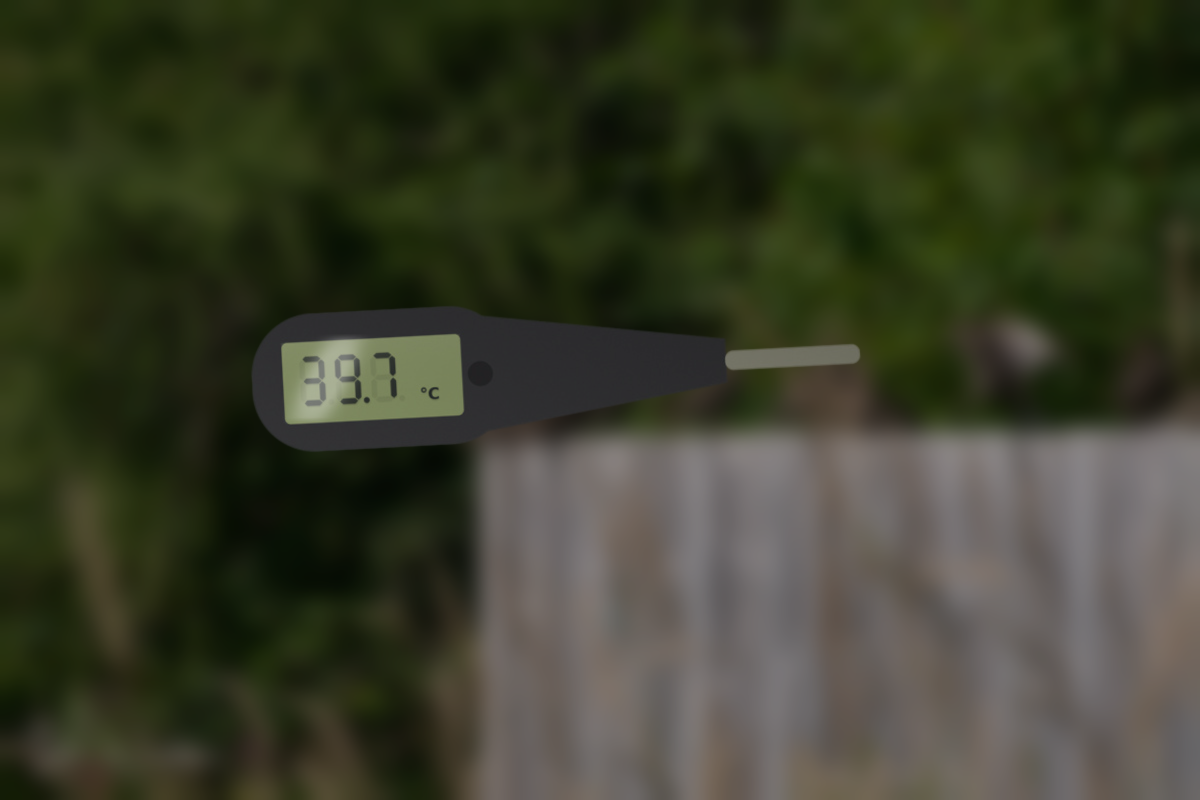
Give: 39.7,°C
